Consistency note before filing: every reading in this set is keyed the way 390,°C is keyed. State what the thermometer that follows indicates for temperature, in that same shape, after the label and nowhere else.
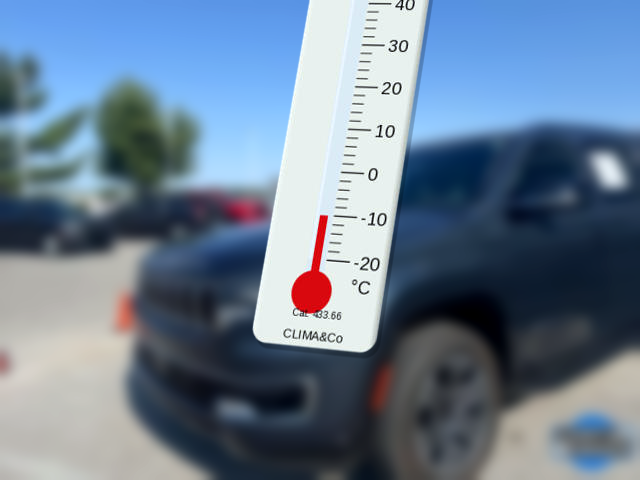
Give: -10,°C
